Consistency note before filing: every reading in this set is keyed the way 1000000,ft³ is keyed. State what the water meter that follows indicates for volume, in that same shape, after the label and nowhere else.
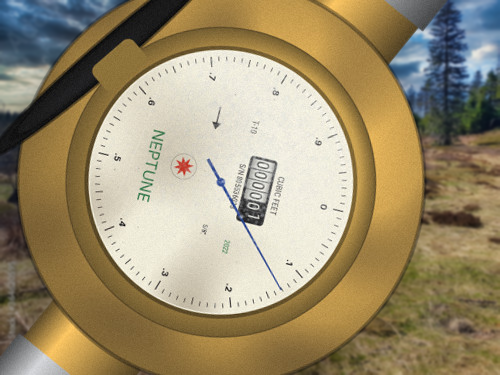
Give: 1.13,ft³
